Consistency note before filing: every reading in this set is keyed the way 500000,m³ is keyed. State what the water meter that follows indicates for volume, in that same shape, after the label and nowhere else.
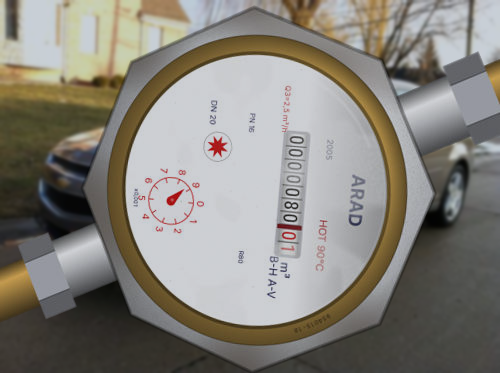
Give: 80.018,m³
